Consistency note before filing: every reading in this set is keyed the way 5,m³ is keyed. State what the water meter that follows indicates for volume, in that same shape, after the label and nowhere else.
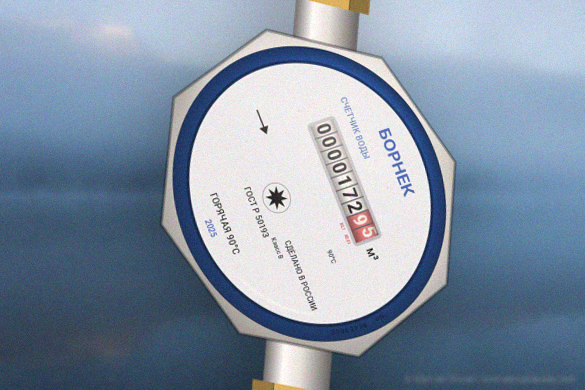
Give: 172.95,m³
